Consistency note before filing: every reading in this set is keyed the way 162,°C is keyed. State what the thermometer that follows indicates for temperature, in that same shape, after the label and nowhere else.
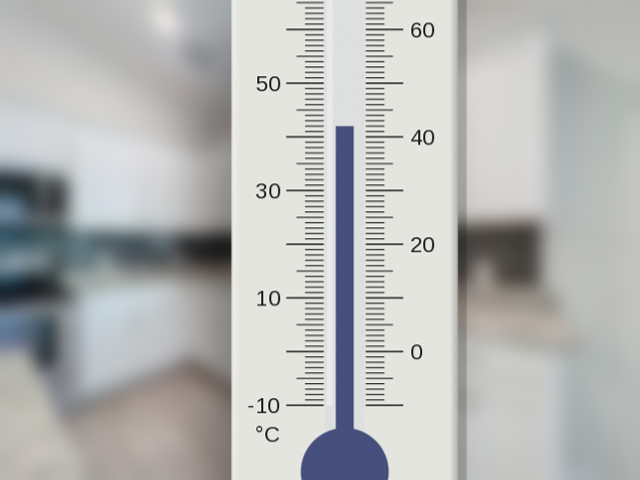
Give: 42,°C
